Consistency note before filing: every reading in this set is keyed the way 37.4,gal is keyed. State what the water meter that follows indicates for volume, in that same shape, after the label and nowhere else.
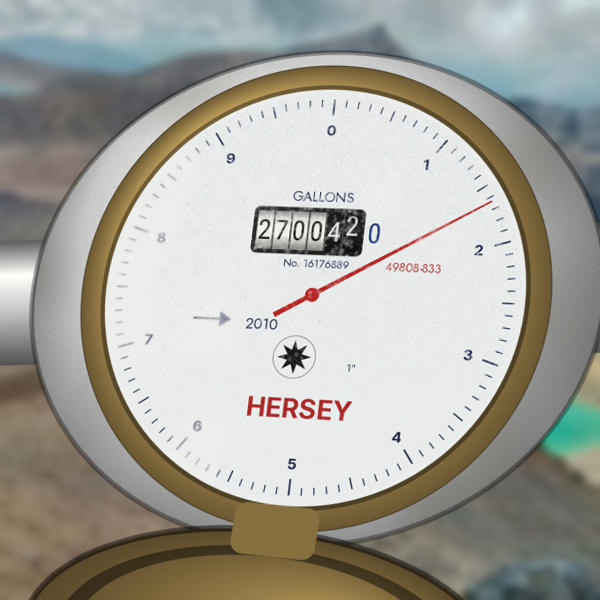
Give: 2700421.6,gal
